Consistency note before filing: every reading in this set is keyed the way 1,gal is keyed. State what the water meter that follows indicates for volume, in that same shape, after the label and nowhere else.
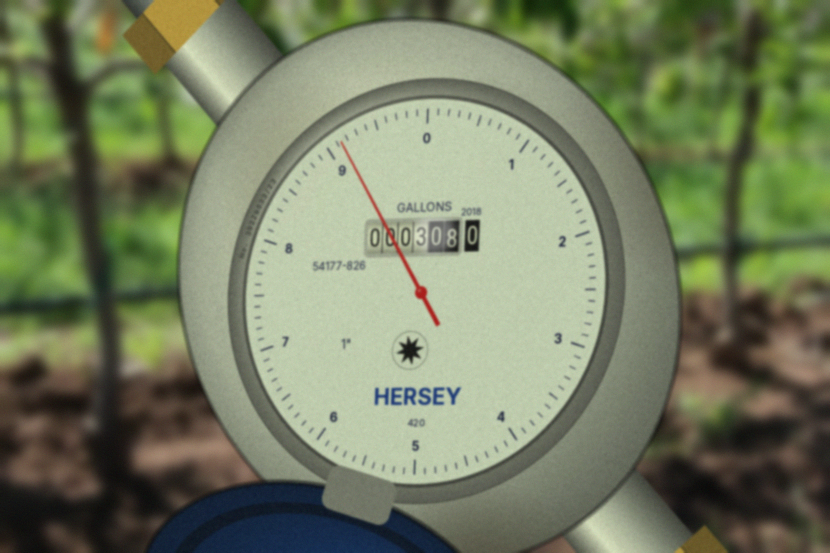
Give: 3079.1,gal
